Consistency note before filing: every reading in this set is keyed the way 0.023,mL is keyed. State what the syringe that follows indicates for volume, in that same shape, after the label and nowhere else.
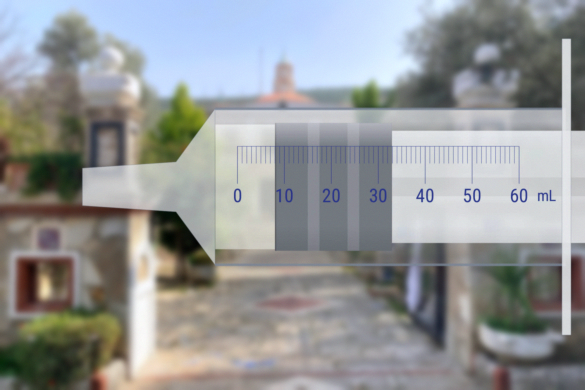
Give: 8,mL
